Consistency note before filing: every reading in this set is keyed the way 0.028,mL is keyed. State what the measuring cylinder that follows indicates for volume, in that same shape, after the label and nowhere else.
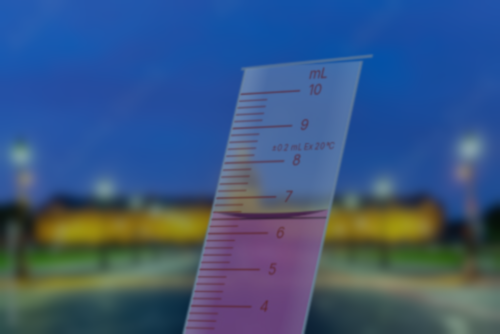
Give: 6.4,mL
